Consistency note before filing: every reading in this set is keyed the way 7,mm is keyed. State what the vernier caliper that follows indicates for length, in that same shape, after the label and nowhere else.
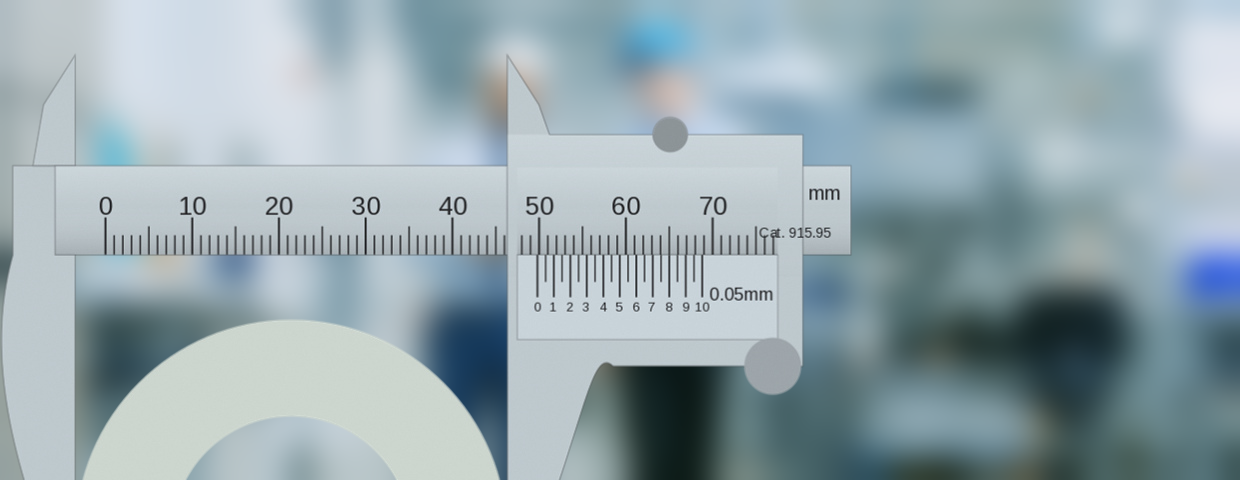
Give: 49.8,mm
